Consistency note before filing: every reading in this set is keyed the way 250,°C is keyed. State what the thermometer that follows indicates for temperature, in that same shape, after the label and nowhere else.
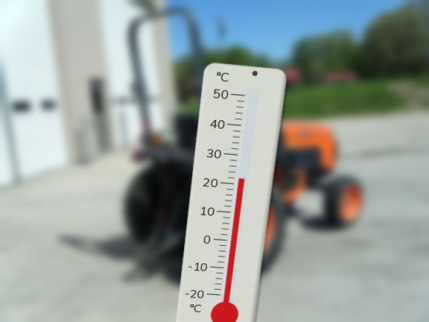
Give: 22,°C
